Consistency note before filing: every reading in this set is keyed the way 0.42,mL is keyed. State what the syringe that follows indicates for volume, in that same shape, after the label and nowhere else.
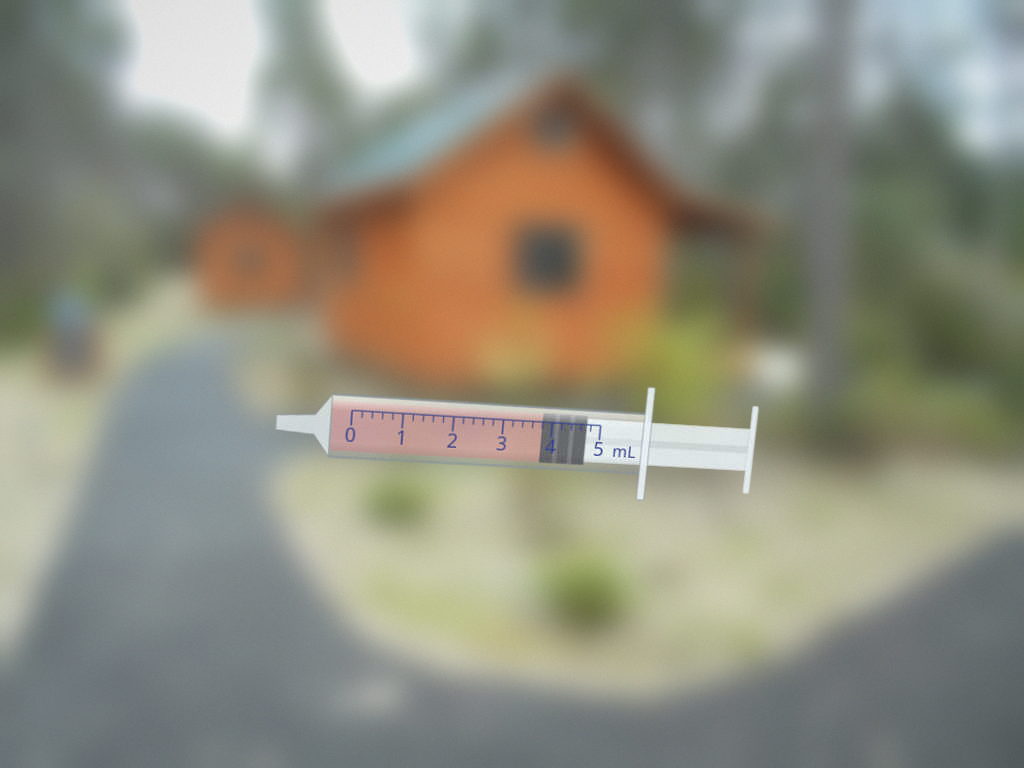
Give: 3.8,mL
